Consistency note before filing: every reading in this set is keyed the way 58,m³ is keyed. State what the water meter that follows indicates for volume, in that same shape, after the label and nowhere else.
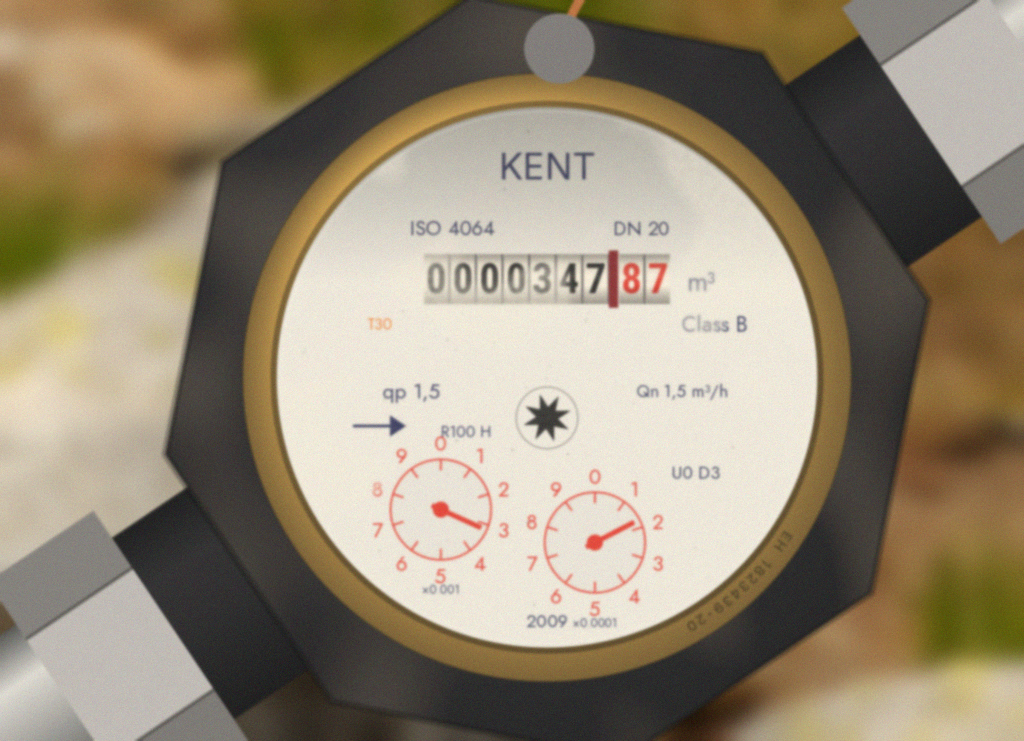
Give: 347.8731,m³
